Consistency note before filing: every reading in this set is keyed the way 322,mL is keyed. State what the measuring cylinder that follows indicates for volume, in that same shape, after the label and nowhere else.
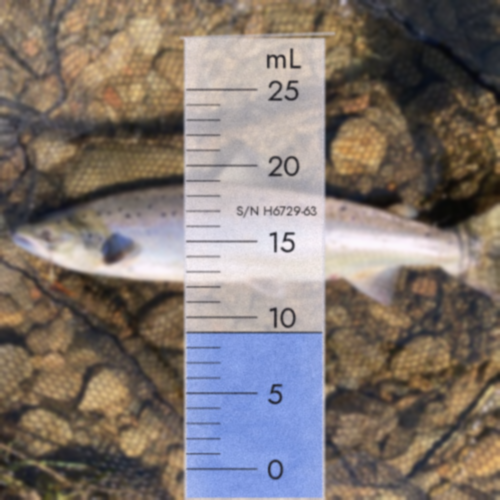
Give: 9,mL
